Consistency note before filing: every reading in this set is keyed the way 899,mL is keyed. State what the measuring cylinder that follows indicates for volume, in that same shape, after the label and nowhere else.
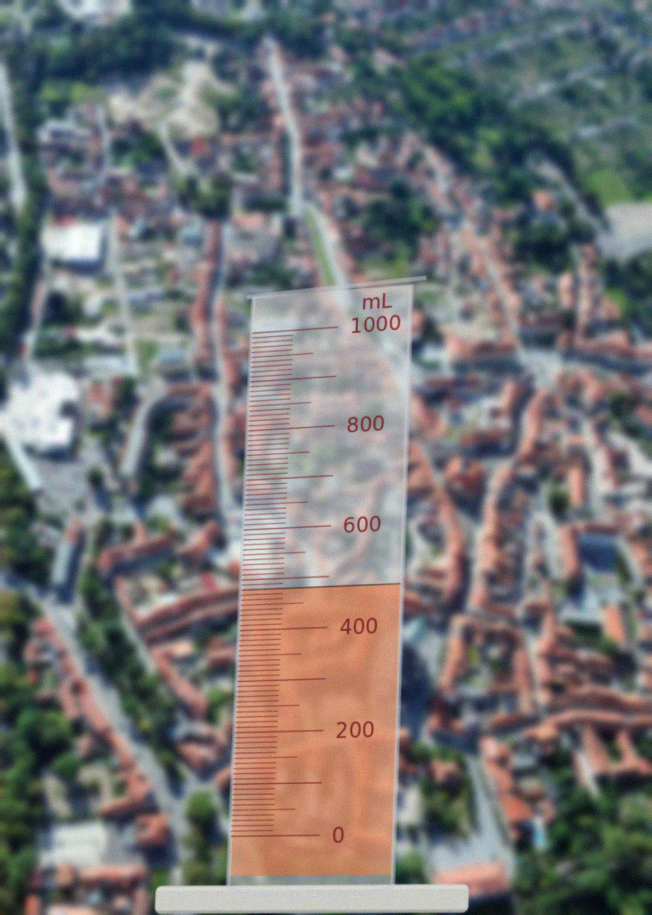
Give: 480,mL
